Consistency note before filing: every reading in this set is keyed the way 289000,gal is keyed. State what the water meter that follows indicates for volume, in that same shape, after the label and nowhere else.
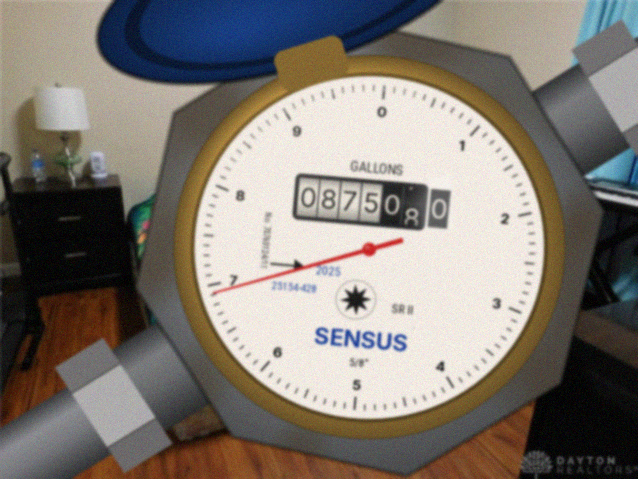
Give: 875076.9,gal
